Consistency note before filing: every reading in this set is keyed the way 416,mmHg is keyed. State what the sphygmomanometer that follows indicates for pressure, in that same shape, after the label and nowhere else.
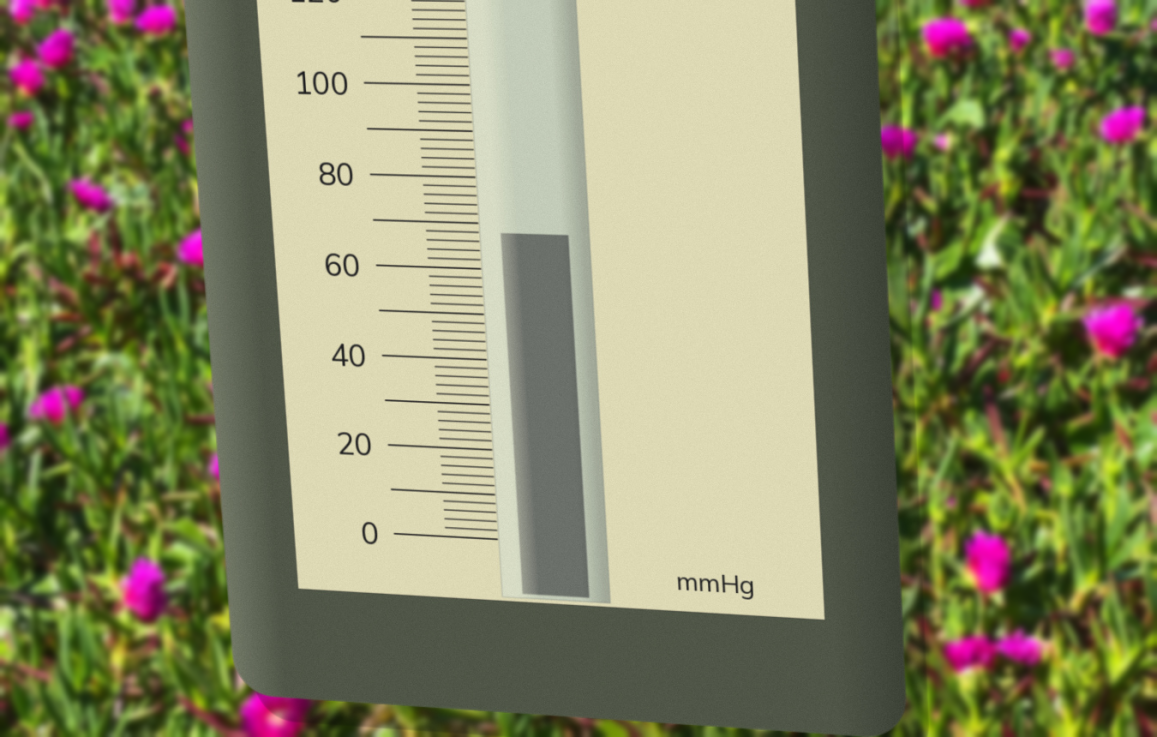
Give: 68,mmHg
